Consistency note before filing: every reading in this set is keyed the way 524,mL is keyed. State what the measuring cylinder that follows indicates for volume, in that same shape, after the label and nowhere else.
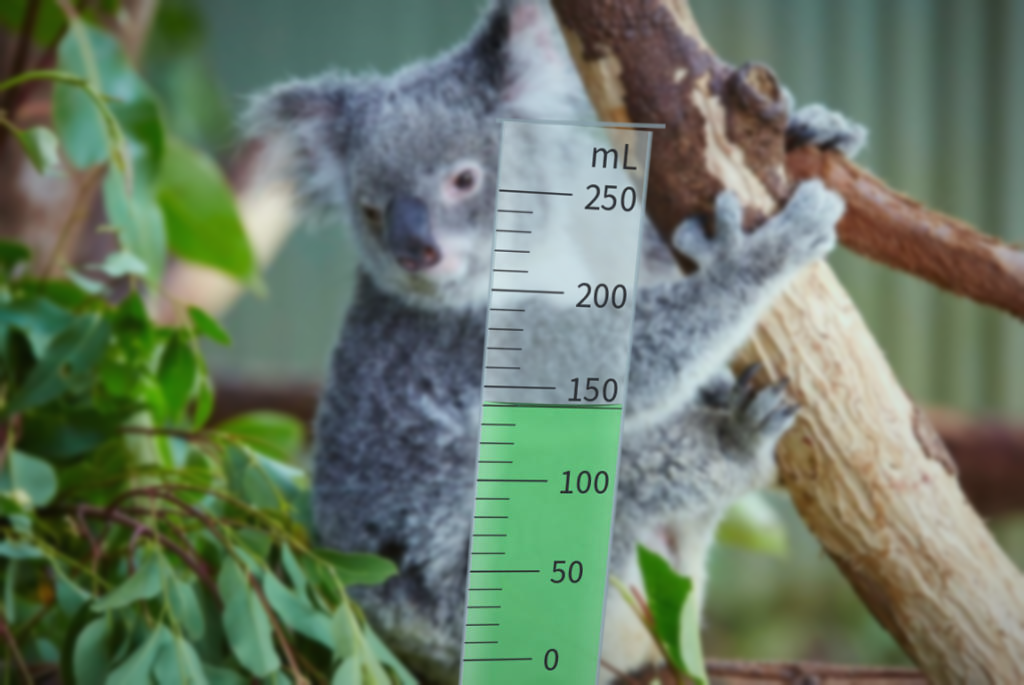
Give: 140,mL
